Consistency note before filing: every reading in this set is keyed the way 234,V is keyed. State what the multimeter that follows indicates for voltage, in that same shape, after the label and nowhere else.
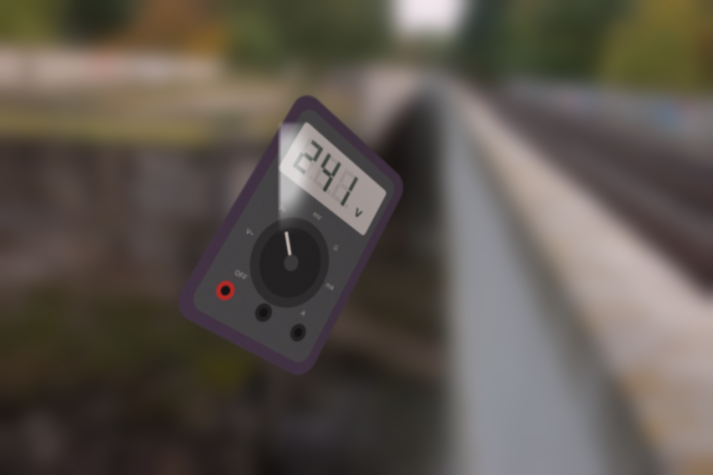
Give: 241,V
